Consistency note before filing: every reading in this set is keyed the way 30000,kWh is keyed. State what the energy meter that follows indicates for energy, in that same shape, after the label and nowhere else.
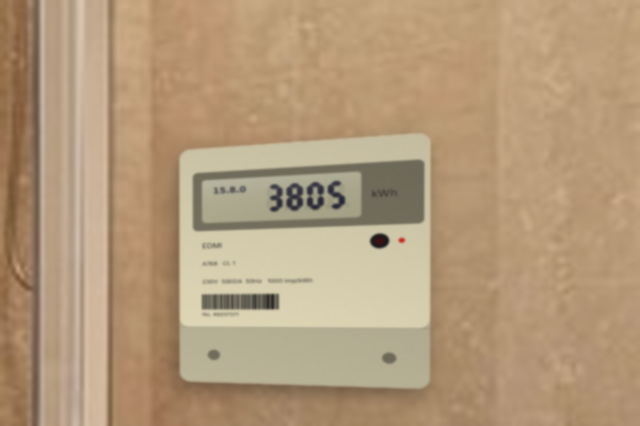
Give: 3805,kWh
